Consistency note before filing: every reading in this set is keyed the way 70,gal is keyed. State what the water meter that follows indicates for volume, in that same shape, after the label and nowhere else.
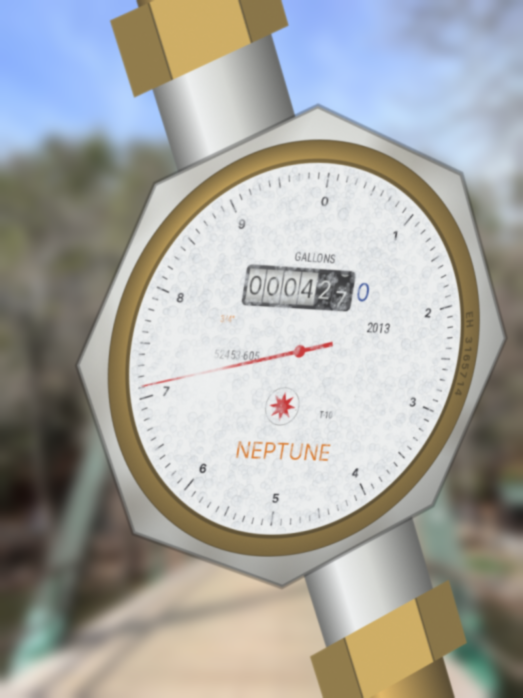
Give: 4267.1,gal
